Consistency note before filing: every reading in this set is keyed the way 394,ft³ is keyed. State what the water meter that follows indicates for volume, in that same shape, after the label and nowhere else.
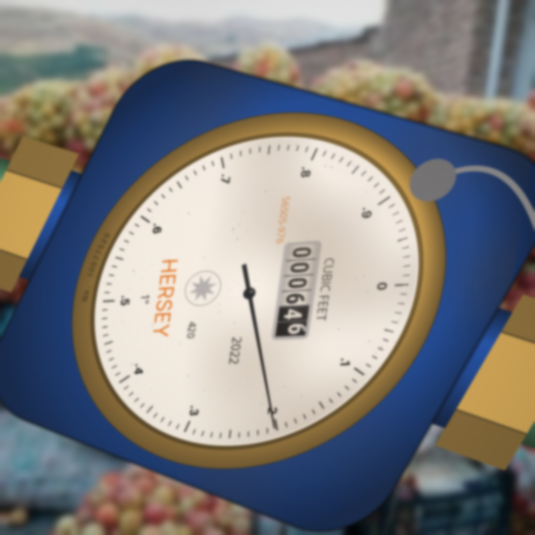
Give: 646.20,ft³
